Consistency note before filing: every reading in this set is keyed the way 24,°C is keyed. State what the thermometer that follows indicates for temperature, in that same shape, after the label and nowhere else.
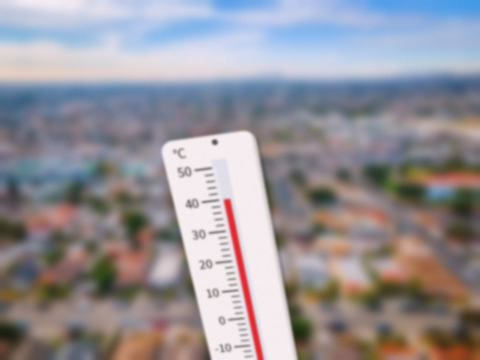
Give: 40,°C
